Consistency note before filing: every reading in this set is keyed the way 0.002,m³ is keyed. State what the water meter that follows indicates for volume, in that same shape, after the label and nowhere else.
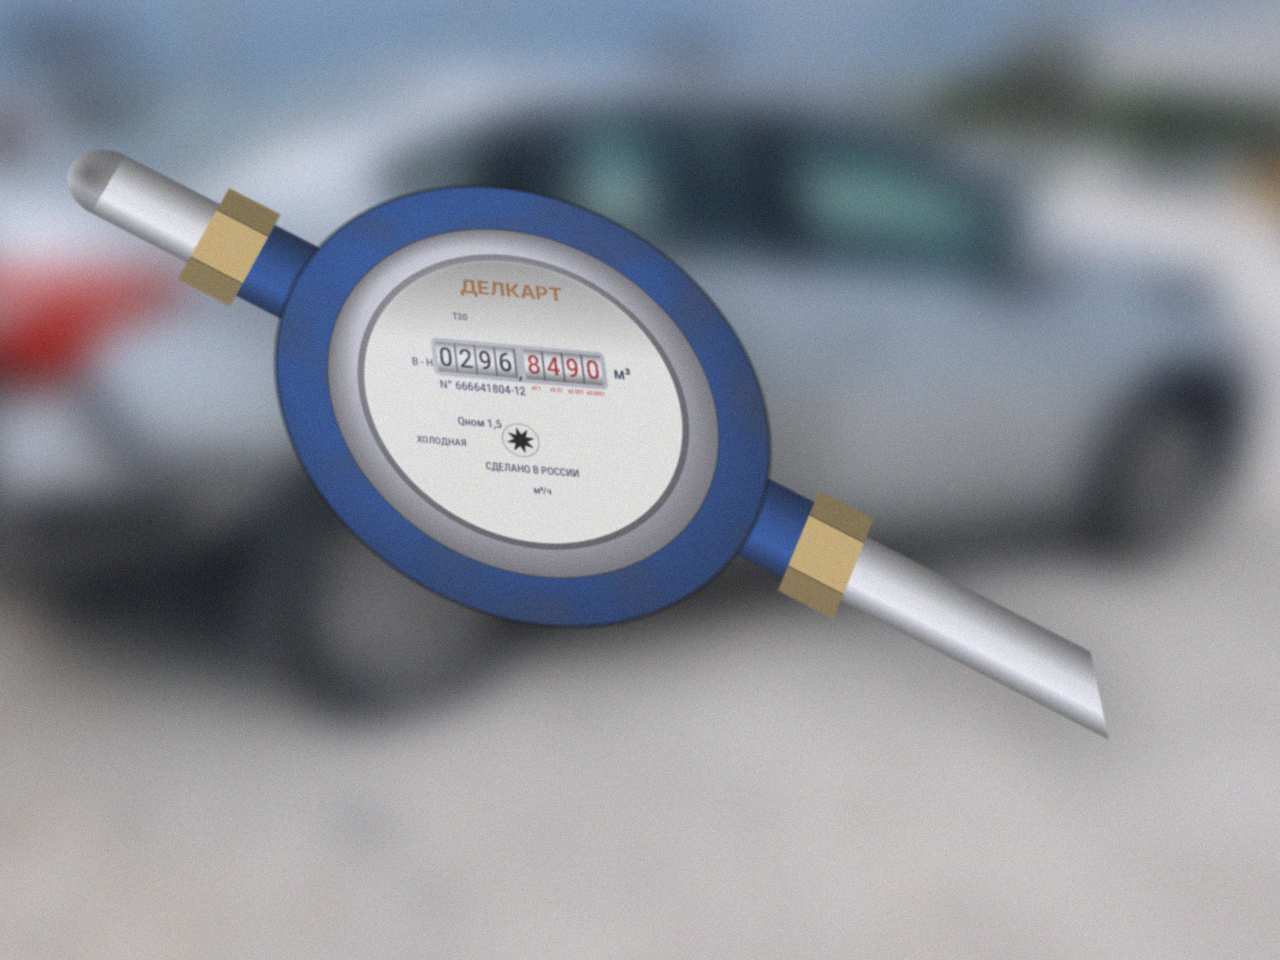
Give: 296.8490,m³
